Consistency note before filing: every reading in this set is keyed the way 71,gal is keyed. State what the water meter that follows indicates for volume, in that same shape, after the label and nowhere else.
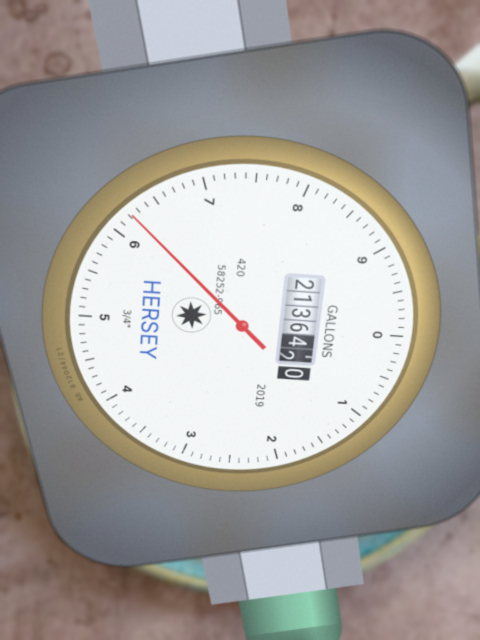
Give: 2136416.2,gal
